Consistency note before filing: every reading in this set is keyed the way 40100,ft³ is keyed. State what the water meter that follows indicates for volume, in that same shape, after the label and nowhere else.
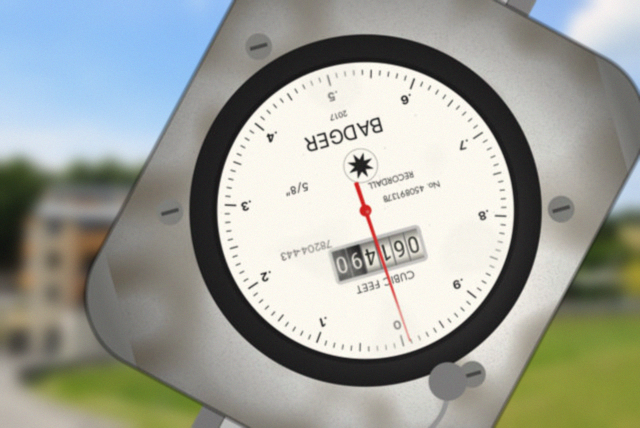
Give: 61489.99,ft³
